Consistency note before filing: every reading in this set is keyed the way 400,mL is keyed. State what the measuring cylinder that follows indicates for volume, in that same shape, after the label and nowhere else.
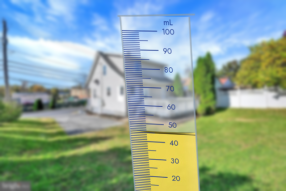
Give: 45,mL
